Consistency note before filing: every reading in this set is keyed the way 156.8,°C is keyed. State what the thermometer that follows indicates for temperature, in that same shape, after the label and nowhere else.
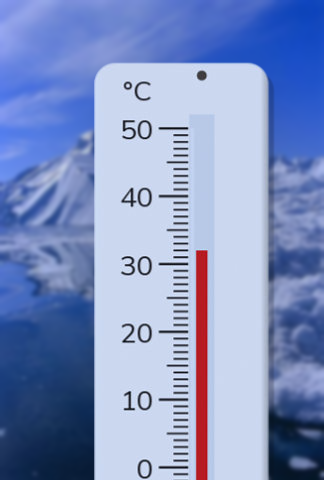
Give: 32,°C
